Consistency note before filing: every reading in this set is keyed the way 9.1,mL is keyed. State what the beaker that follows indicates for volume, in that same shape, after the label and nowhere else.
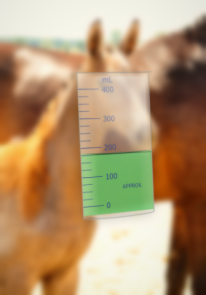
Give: 175,mL
